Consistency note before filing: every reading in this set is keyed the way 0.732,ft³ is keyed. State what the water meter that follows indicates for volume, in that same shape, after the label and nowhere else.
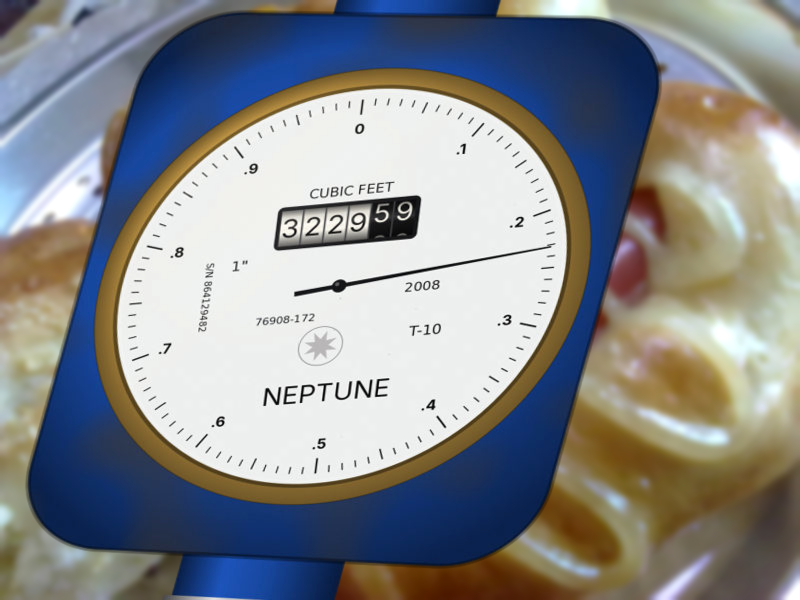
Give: 322959.23,ft³
